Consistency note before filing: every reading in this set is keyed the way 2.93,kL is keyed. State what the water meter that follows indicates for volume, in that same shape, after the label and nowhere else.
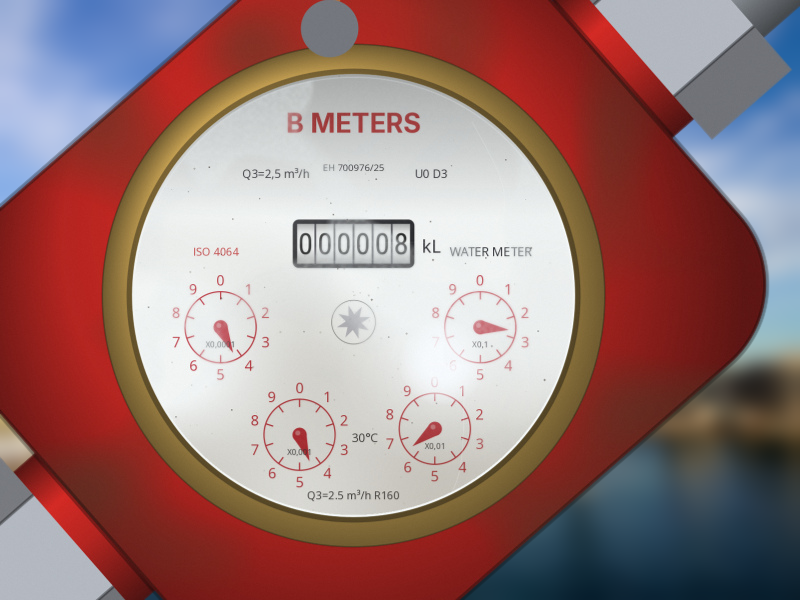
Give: 8.2644,kL
